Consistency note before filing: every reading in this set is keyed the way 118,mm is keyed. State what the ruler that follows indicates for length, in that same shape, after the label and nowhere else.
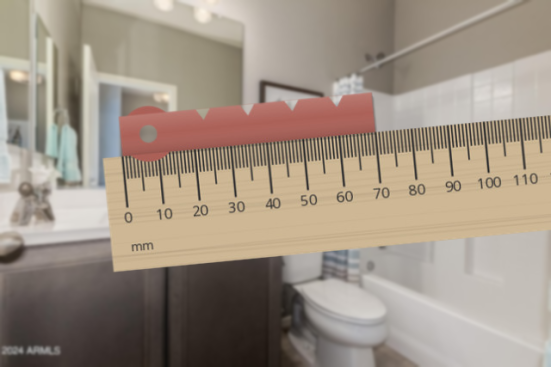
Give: 70,mm
